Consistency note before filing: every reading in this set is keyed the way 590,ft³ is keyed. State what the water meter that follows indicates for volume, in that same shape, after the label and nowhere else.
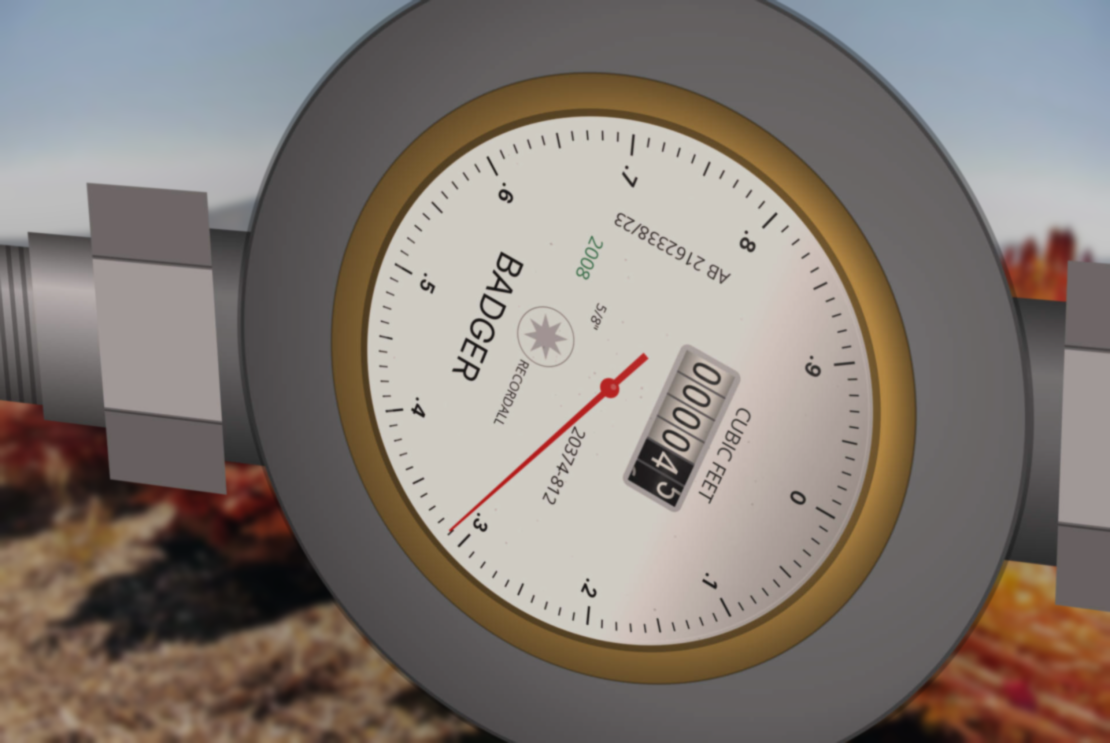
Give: 45.31,ft³
